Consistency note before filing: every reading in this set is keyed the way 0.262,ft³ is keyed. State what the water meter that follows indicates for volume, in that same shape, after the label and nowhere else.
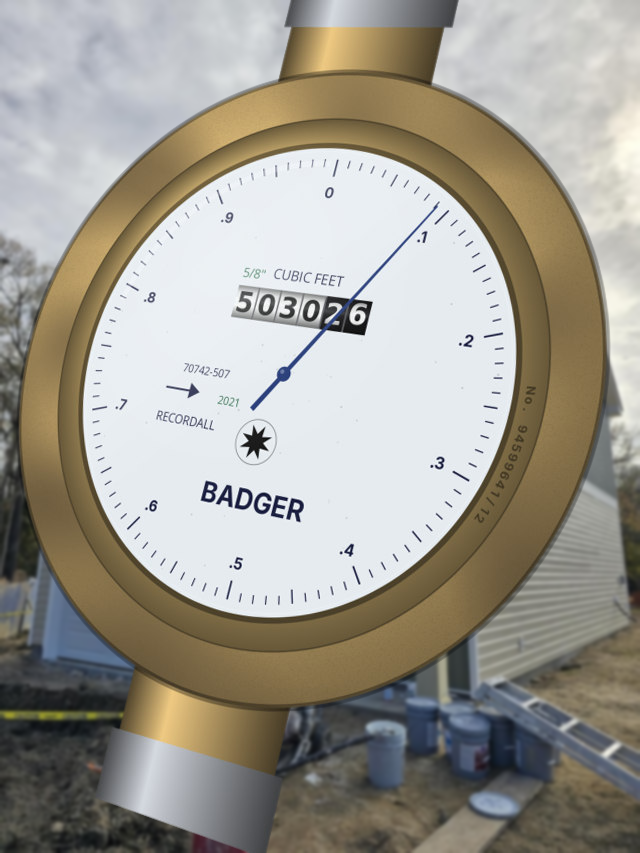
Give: 503026.09,ft³
